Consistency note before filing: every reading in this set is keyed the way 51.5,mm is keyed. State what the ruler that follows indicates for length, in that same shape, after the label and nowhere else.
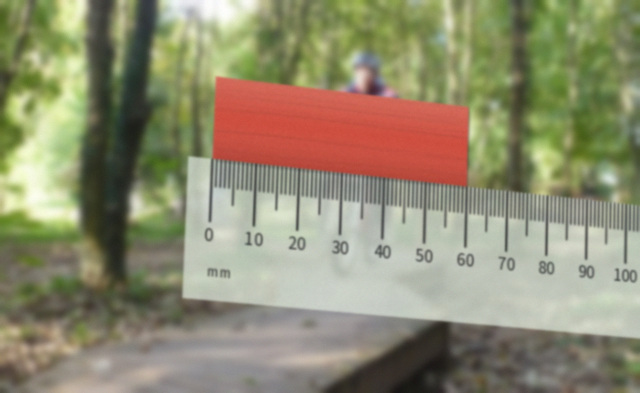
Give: 60,mm
